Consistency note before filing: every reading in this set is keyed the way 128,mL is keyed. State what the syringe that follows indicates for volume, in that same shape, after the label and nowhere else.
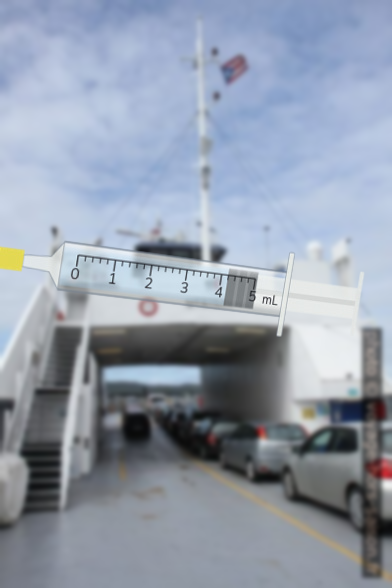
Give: 4.2,mL
